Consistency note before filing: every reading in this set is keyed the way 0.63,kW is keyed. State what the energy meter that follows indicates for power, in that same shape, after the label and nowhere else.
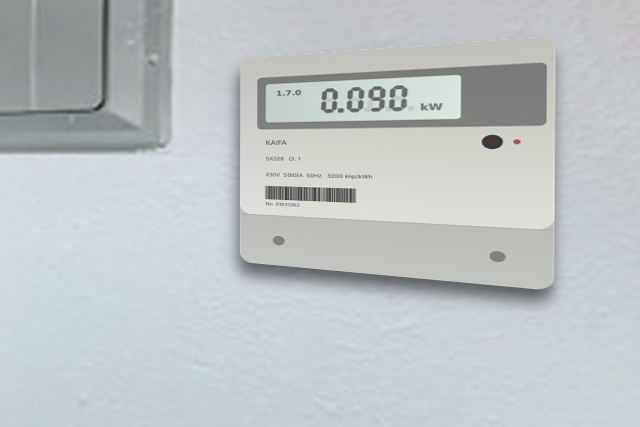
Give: 0.090,kW
